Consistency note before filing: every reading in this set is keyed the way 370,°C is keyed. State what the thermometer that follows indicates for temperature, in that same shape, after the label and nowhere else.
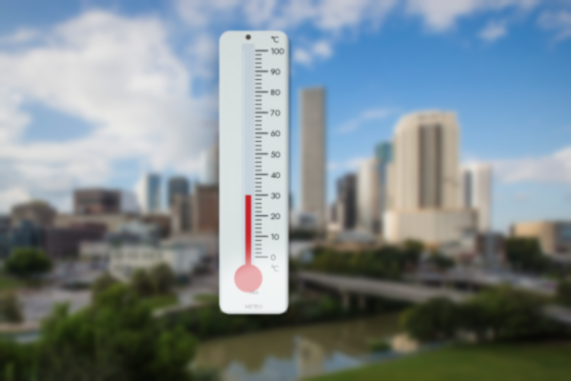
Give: 30,°C
